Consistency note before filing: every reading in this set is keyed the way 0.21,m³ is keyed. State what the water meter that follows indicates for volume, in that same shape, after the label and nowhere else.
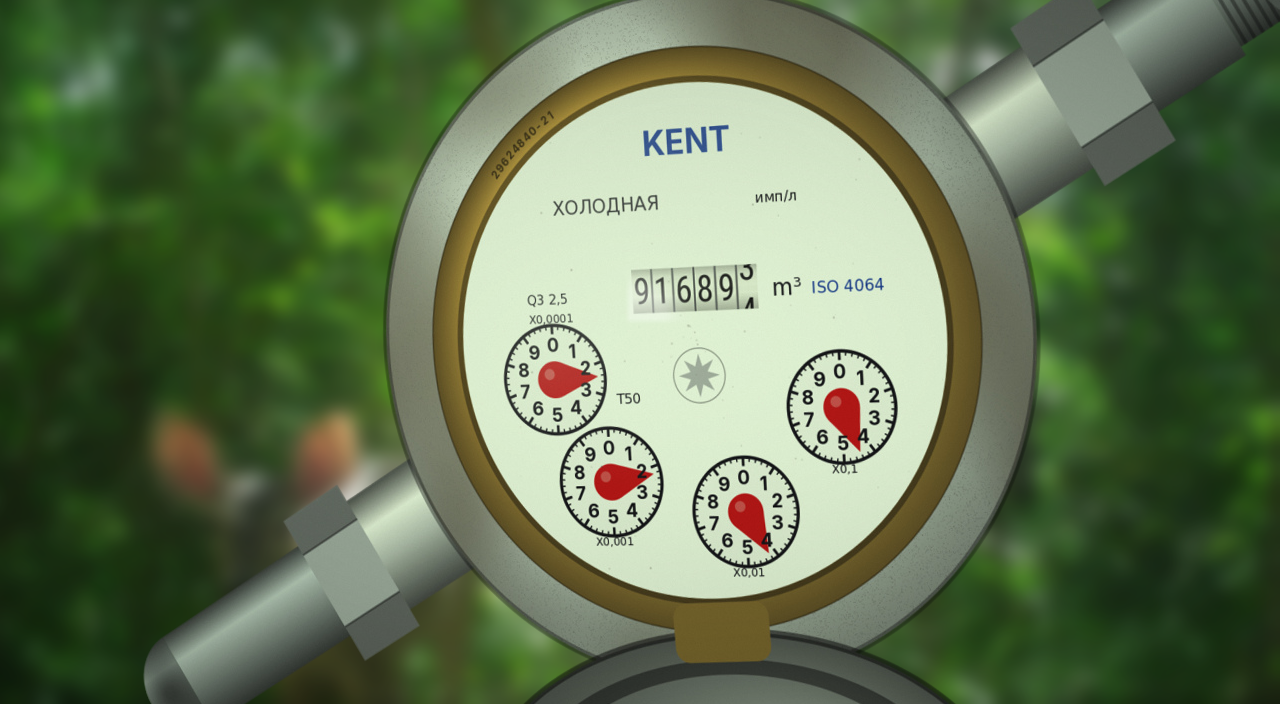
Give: 916893.4422,m³
